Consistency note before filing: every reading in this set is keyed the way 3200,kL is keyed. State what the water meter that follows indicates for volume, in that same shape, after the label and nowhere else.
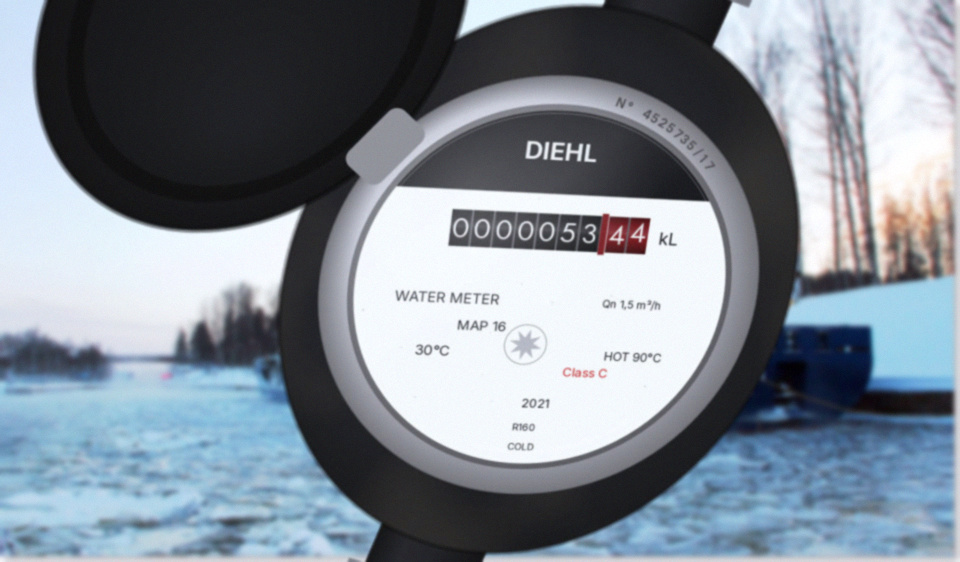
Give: 53.44,kL
